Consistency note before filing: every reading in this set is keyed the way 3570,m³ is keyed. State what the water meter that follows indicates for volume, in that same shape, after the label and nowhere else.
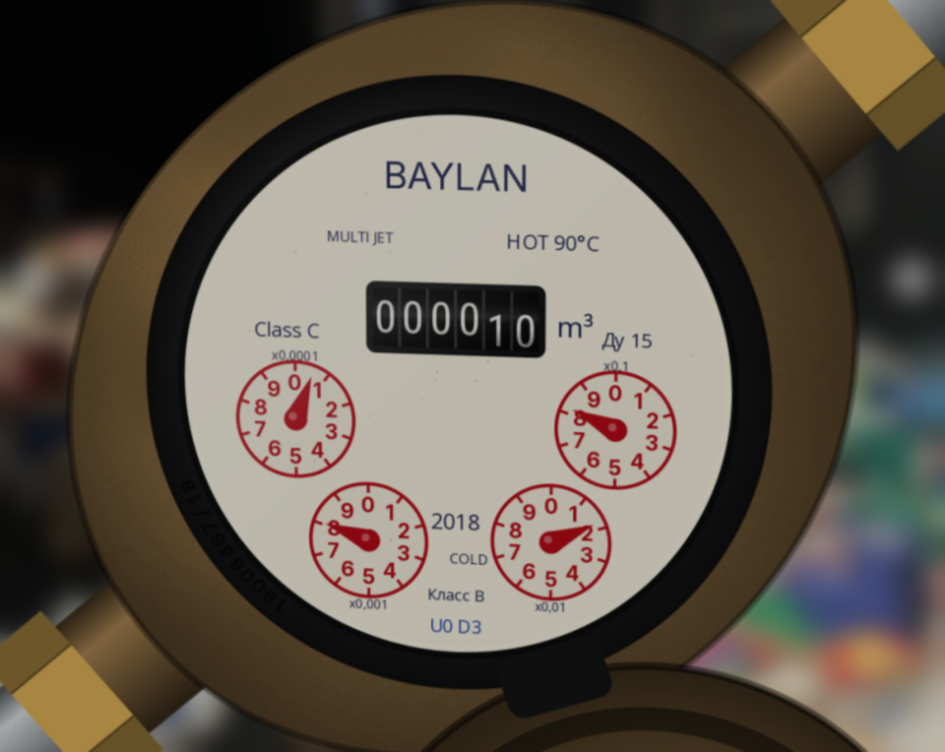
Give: 9.8180,m³
